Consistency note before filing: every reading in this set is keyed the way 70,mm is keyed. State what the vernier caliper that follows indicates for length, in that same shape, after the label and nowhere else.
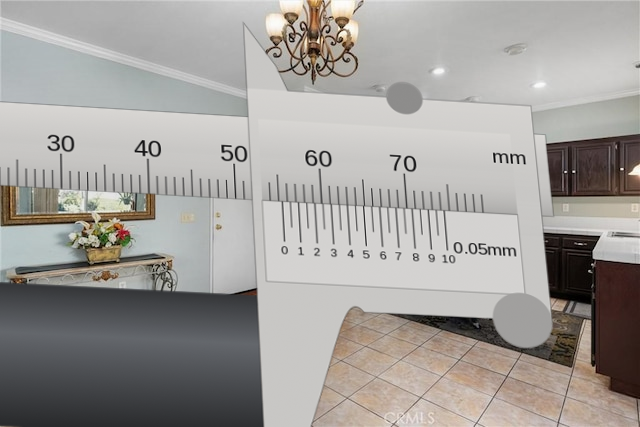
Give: 55.4,mm
